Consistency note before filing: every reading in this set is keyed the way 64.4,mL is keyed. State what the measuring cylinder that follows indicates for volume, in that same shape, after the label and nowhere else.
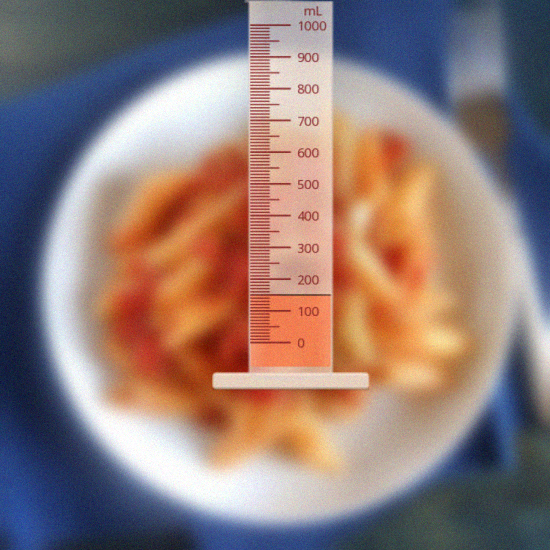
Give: 150,mL
